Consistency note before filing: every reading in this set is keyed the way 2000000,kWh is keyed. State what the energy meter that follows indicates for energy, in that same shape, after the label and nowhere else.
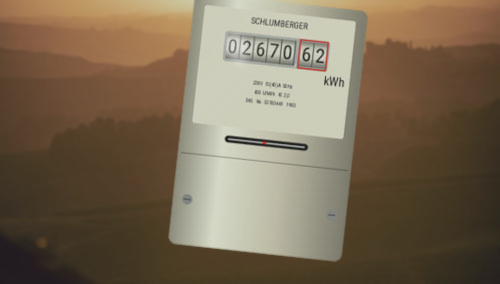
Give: 2670.62,kWh
